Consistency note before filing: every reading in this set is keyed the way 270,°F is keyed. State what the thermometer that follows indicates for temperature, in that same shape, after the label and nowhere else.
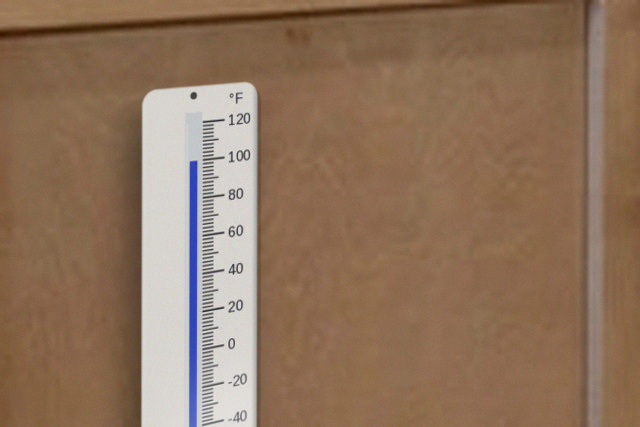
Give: 100,°F
